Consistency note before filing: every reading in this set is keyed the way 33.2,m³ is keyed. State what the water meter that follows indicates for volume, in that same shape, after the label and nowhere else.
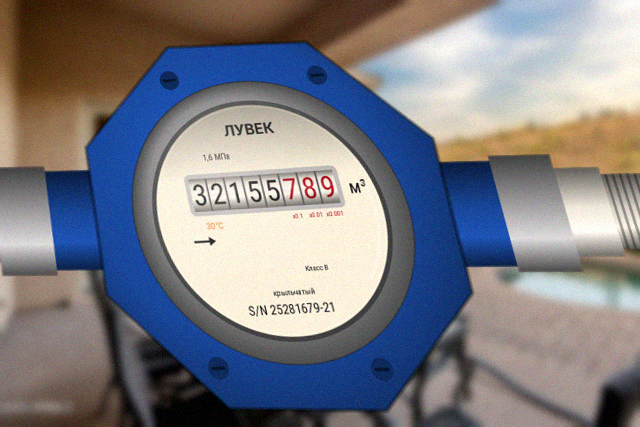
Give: 32155.789,m³
